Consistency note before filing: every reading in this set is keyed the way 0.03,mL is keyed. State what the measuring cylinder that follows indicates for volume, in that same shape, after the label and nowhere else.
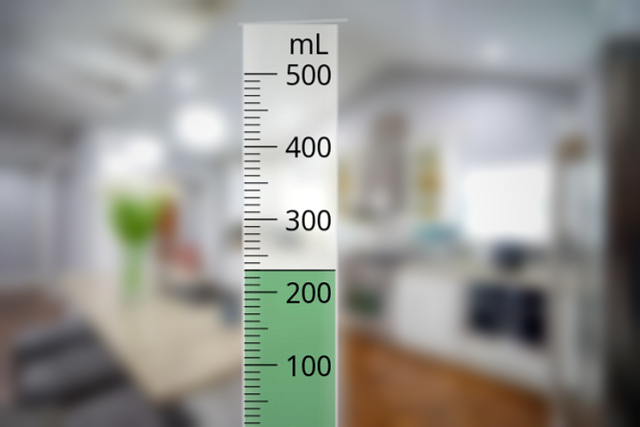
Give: 230,mL
